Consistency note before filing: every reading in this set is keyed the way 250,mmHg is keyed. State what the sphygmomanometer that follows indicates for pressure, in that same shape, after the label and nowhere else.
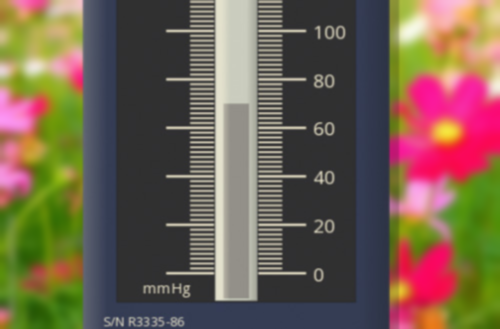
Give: 70,mmHg
